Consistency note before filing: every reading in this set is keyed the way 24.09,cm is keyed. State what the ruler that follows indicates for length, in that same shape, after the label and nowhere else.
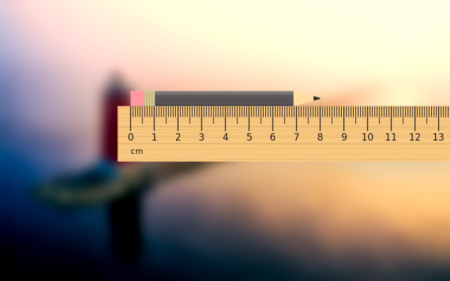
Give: 8,cm
